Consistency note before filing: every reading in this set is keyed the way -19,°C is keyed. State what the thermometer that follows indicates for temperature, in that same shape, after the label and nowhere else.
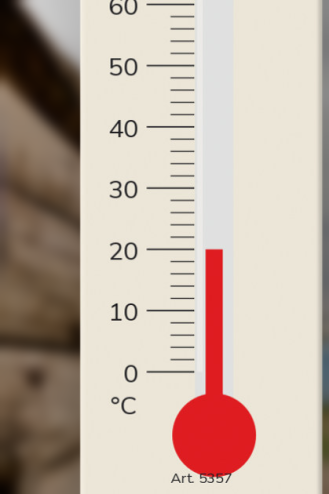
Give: 20,°C
